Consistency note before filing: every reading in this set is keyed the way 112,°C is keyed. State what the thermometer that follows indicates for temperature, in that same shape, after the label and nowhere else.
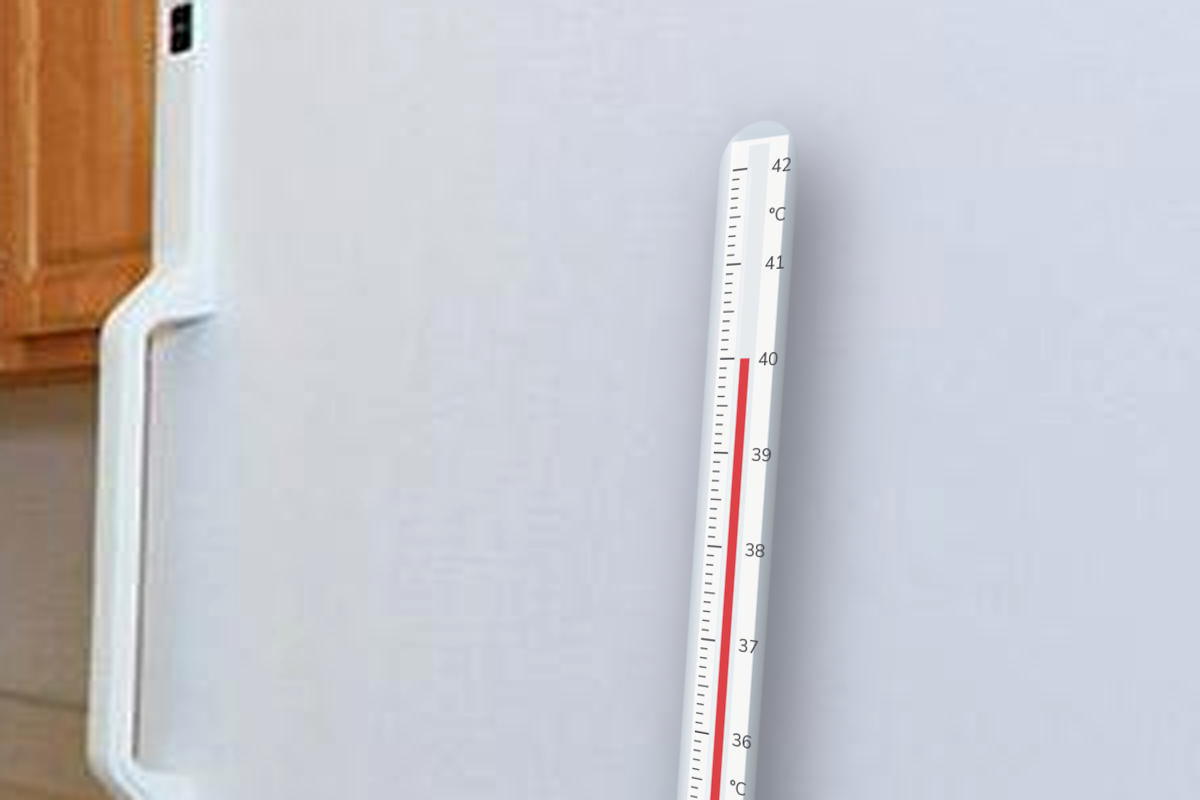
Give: 40,°C
